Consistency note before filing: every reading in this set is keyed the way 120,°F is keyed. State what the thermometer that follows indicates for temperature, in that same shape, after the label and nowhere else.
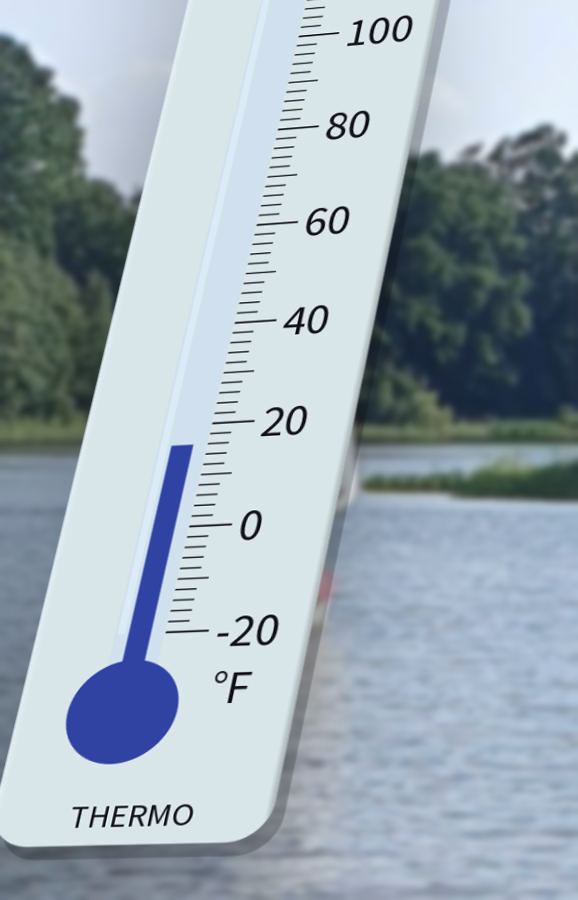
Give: 16,°F
